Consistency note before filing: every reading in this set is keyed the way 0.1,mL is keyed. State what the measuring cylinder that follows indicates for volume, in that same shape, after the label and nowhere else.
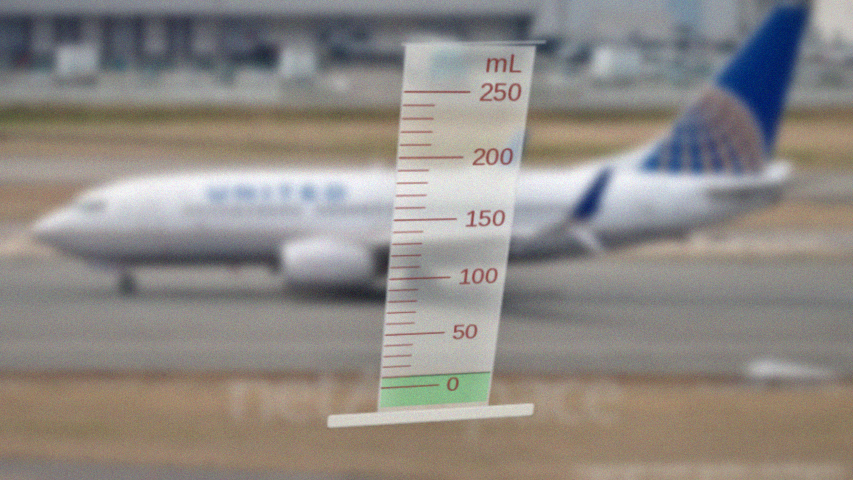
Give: 10,mL
